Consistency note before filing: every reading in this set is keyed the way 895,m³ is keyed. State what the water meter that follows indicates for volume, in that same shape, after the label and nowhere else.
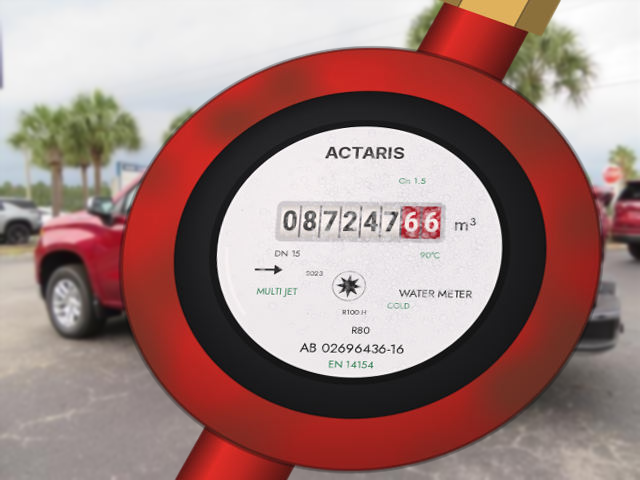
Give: 87247.66,m³
